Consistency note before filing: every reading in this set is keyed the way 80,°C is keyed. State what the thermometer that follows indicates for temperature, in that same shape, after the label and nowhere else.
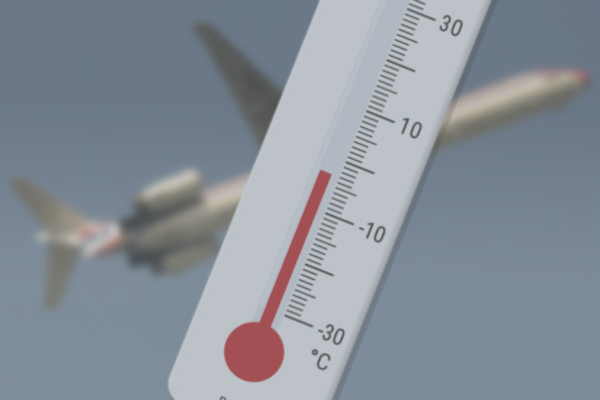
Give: -3,°C
